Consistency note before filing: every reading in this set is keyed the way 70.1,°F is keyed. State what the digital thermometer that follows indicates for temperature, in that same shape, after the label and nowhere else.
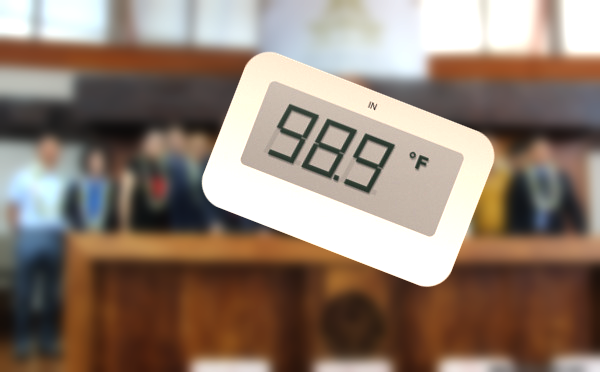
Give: 98.9,°F
